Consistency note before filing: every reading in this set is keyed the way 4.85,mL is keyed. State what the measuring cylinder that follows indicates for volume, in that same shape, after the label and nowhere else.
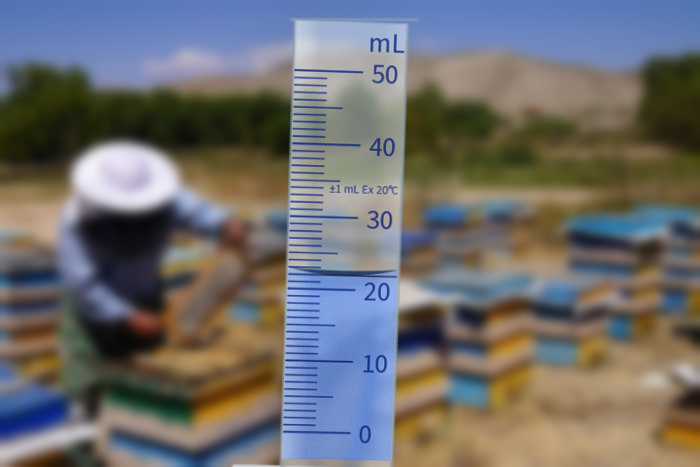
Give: 22,mL
